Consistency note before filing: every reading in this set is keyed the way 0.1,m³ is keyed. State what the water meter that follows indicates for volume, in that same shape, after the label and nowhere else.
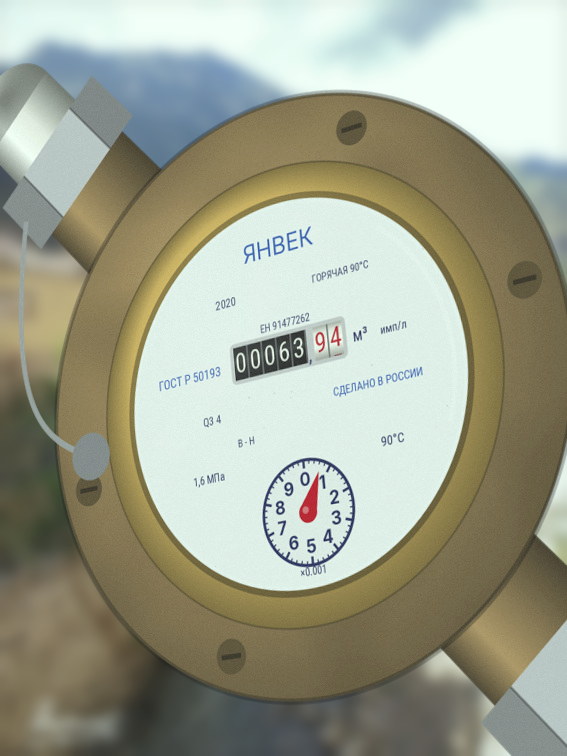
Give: 63.940,m³
